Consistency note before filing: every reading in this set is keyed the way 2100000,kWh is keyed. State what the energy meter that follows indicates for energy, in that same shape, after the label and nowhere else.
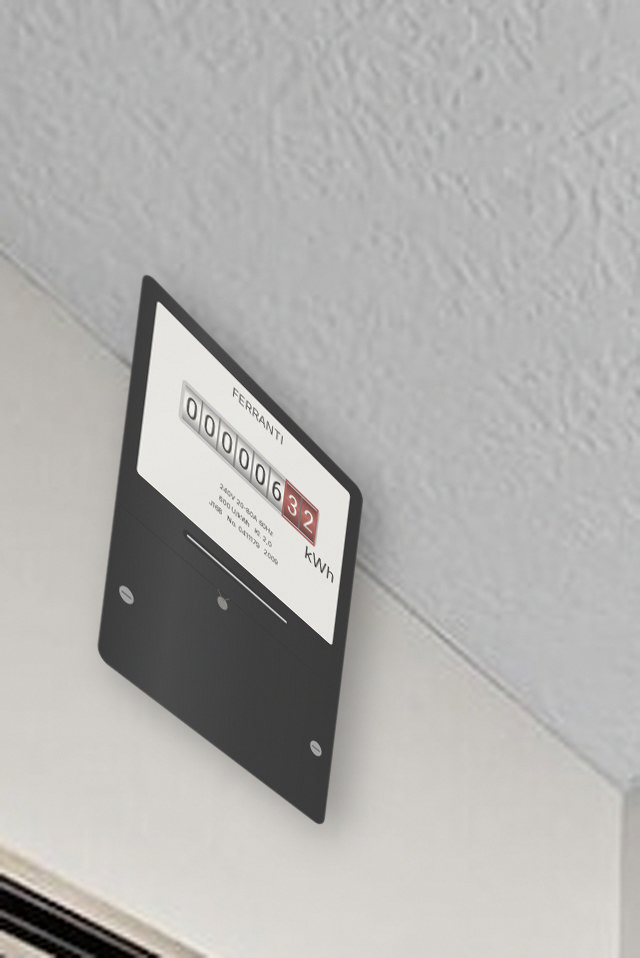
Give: 6.32,kWh
